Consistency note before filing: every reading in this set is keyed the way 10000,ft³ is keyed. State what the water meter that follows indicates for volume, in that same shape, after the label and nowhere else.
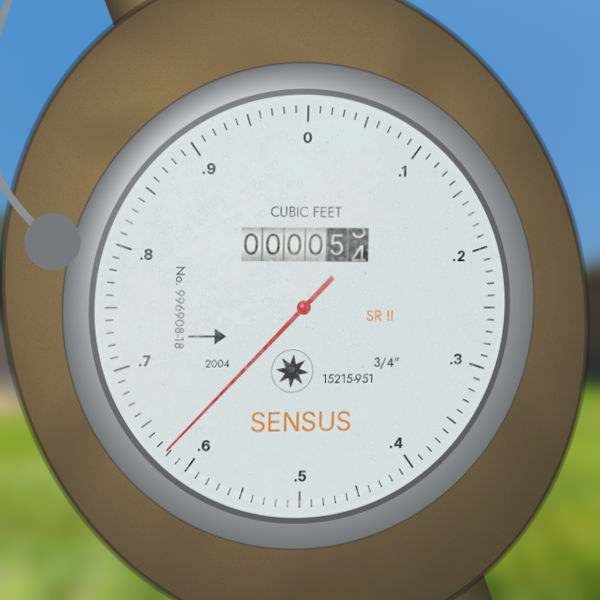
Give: 53.62,ft³
